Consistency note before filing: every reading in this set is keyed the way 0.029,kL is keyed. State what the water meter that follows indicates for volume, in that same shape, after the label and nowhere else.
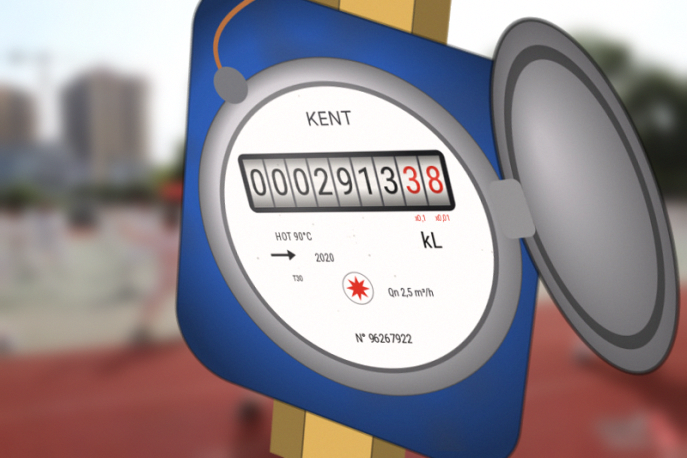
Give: 2913.38,kL
